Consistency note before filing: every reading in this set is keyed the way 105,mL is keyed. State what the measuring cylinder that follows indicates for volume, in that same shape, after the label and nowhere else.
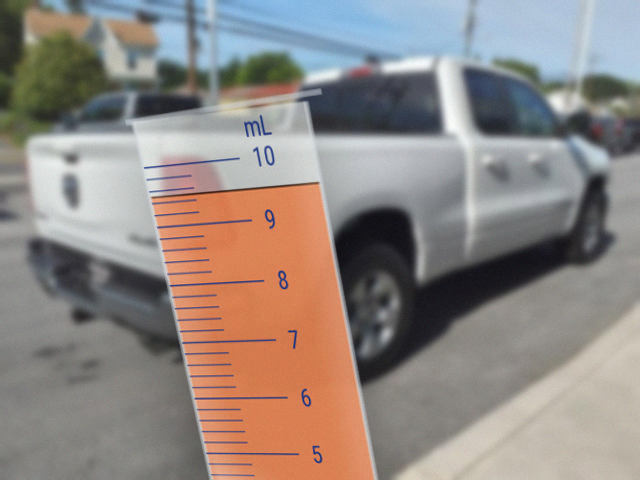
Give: 9.5,mL
